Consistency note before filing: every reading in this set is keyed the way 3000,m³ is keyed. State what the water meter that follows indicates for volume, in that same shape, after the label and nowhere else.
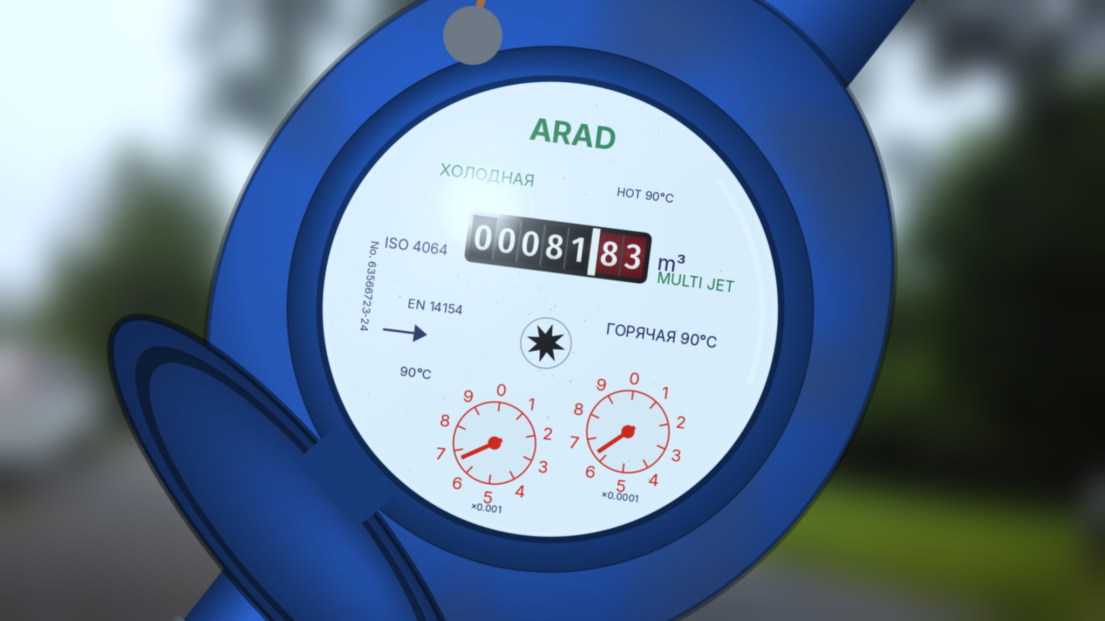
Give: 81.8366,m³
